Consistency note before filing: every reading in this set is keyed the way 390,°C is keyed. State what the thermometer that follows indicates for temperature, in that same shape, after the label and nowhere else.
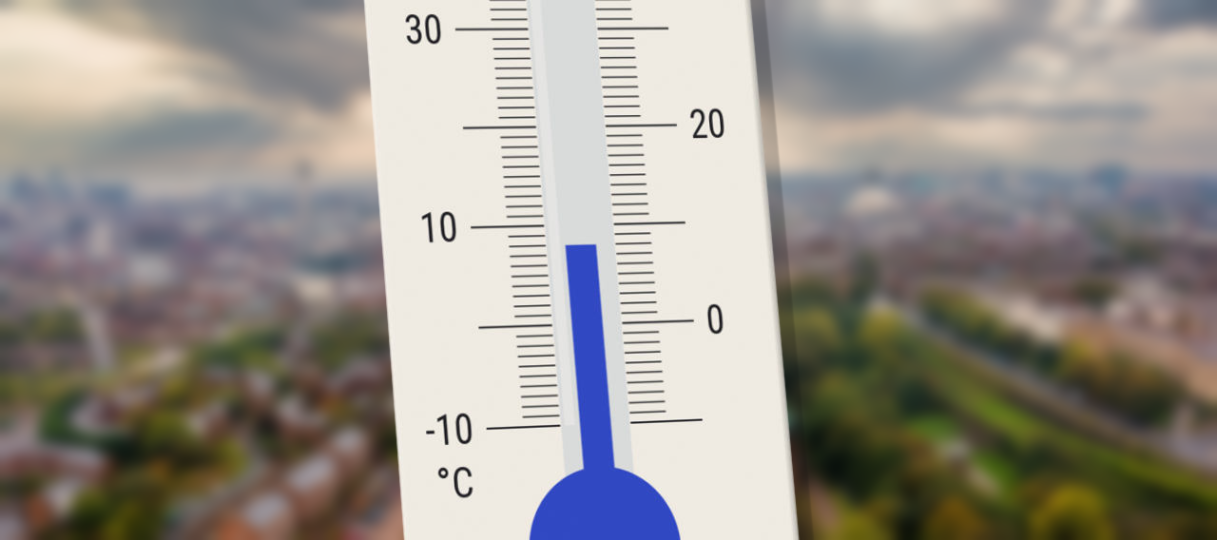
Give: 8,°C
